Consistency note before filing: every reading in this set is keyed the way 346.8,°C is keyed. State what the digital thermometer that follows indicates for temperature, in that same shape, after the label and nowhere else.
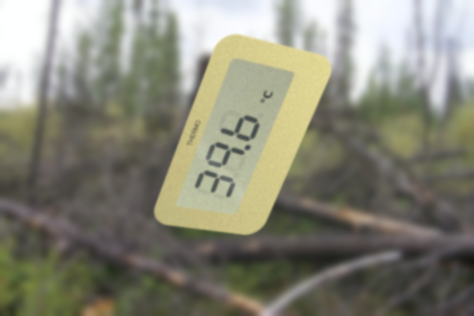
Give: 39.6,°C
